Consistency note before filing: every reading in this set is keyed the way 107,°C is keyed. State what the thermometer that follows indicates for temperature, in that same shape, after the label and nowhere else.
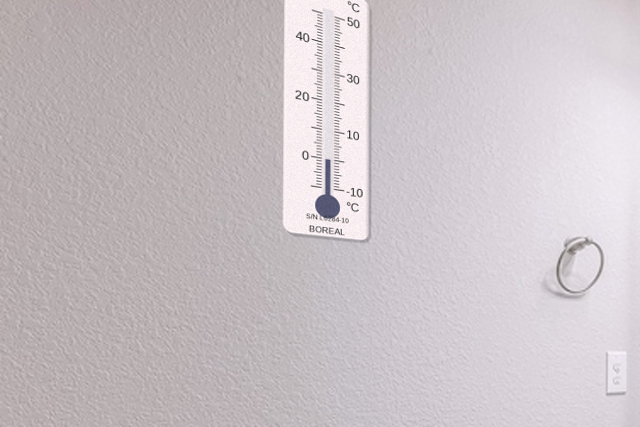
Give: 0,°C
